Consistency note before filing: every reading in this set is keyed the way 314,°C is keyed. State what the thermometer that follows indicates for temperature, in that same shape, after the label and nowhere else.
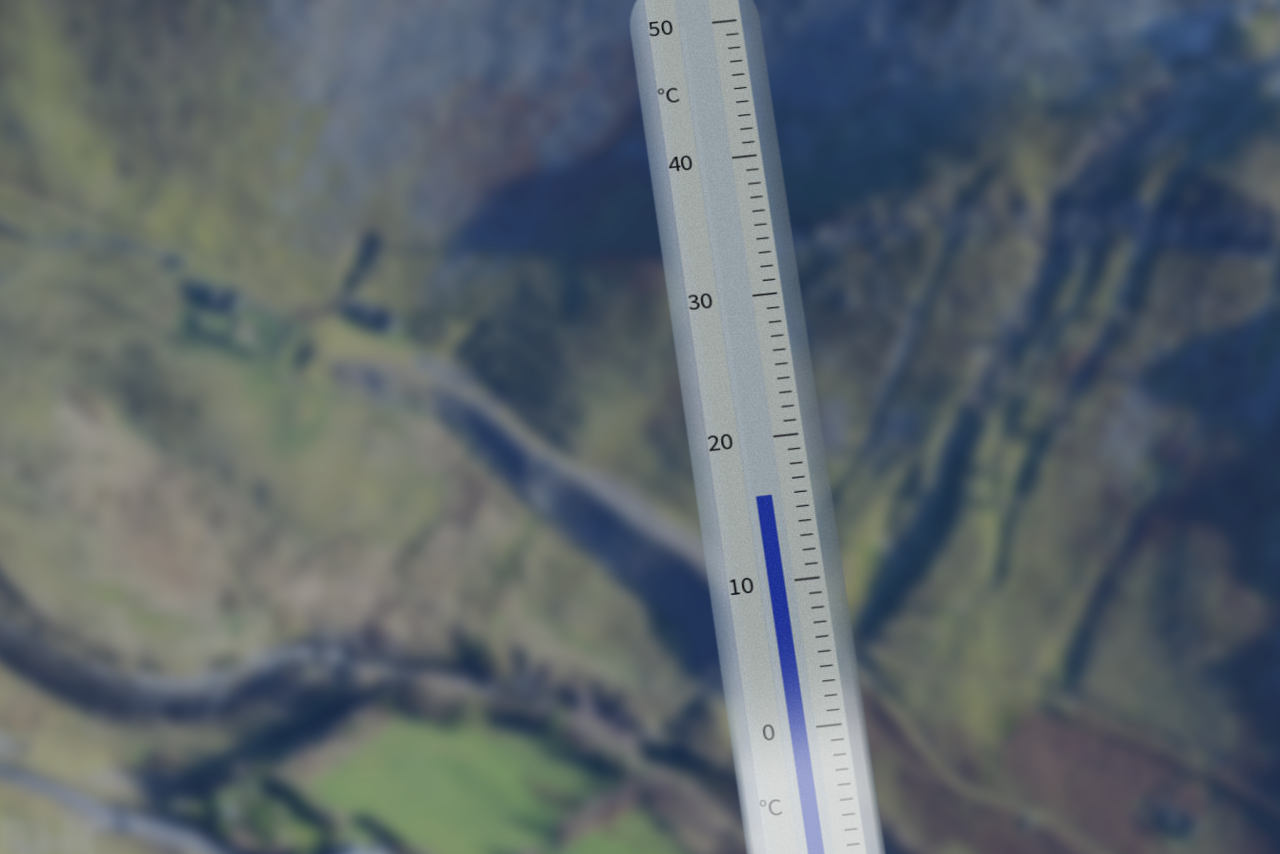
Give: 16,°C
